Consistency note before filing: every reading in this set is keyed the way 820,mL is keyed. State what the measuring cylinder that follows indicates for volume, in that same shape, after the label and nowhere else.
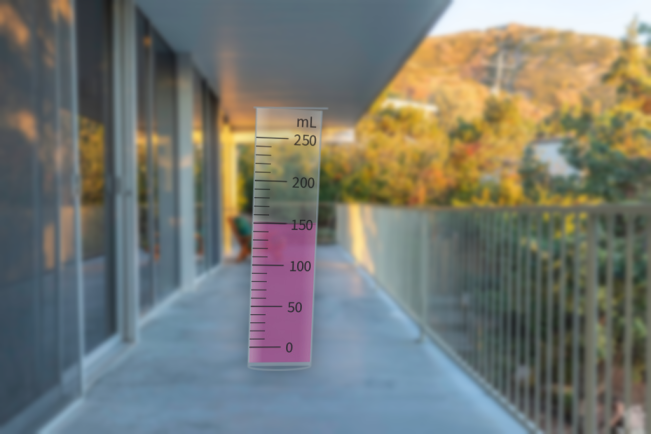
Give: 150,mL
